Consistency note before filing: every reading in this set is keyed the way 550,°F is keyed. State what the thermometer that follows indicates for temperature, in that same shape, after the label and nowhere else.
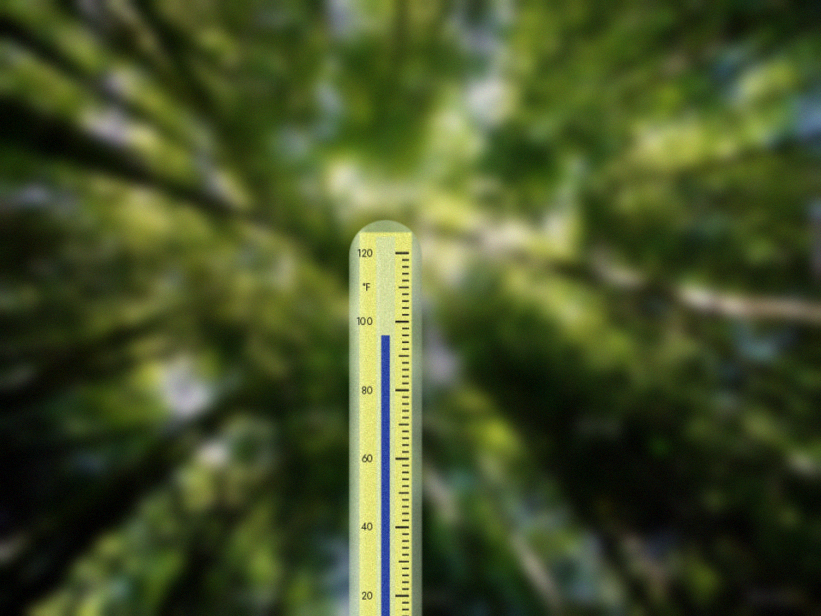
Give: 96,°F
